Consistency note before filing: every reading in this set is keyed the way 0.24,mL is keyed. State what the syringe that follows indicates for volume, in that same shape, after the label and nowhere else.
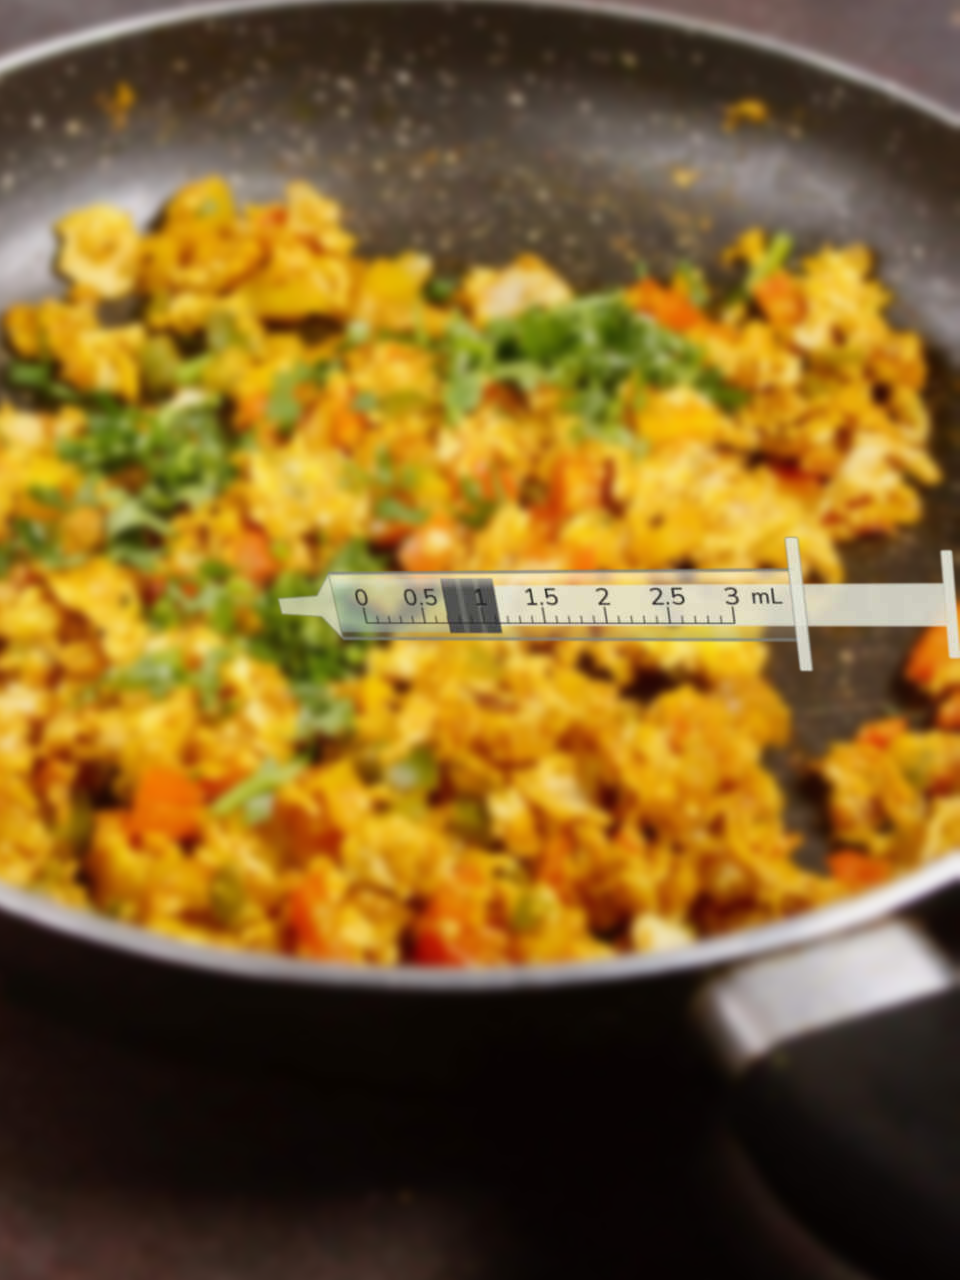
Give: 0.7,mL
